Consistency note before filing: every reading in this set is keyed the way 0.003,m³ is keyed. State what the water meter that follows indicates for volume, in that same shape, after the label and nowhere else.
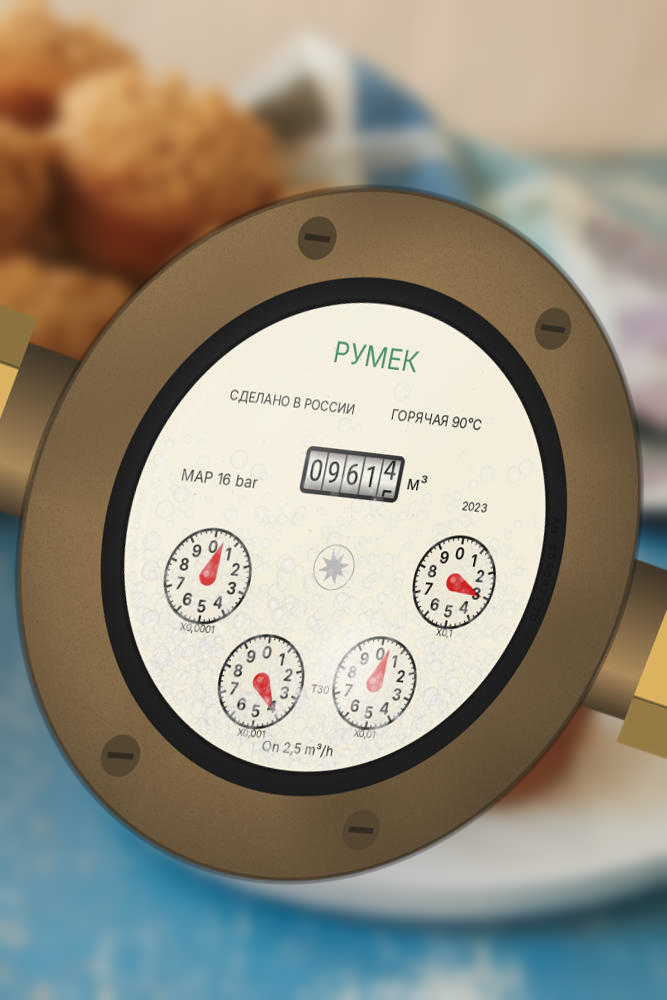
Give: 9614.3040,m³
